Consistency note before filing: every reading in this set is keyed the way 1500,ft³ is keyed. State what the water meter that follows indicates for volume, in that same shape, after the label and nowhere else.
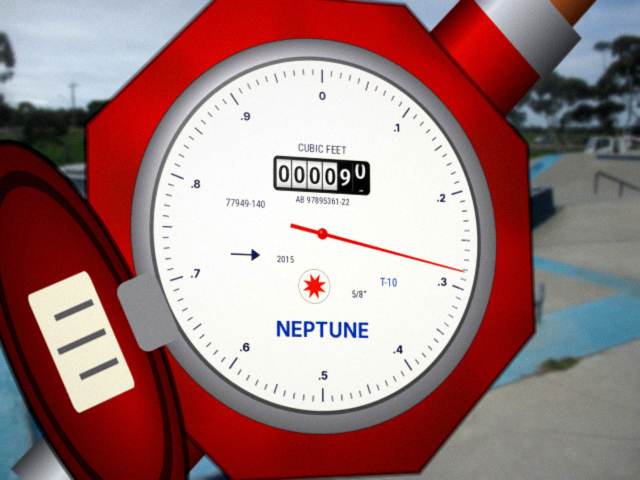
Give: 90.28,ft³
